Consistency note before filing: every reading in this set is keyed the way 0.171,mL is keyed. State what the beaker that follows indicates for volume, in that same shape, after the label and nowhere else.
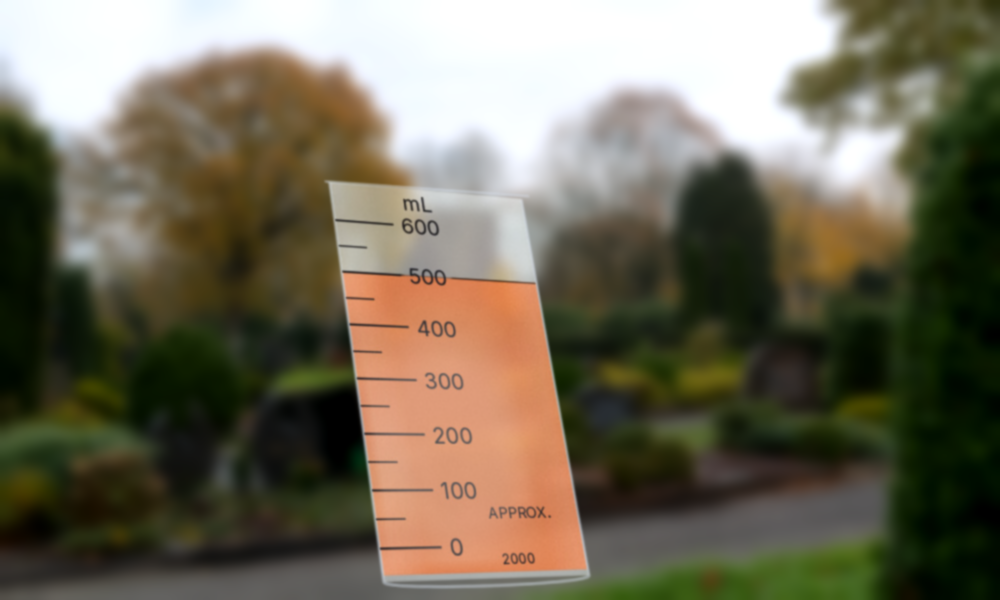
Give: 500,mL
